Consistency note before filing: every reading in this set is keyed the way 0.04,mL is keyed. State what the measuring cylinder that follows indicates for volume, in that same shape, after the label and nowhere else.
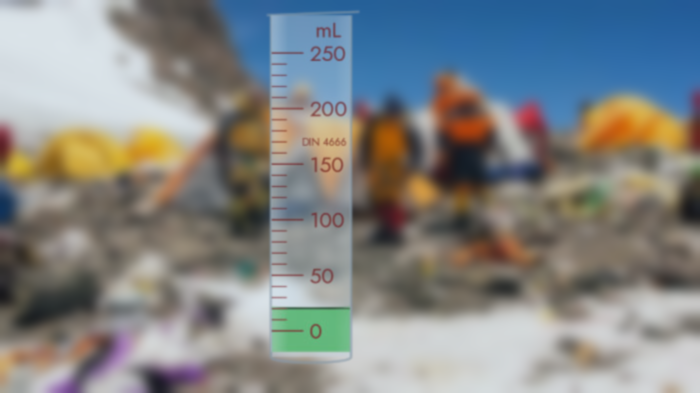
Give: 20,mL
